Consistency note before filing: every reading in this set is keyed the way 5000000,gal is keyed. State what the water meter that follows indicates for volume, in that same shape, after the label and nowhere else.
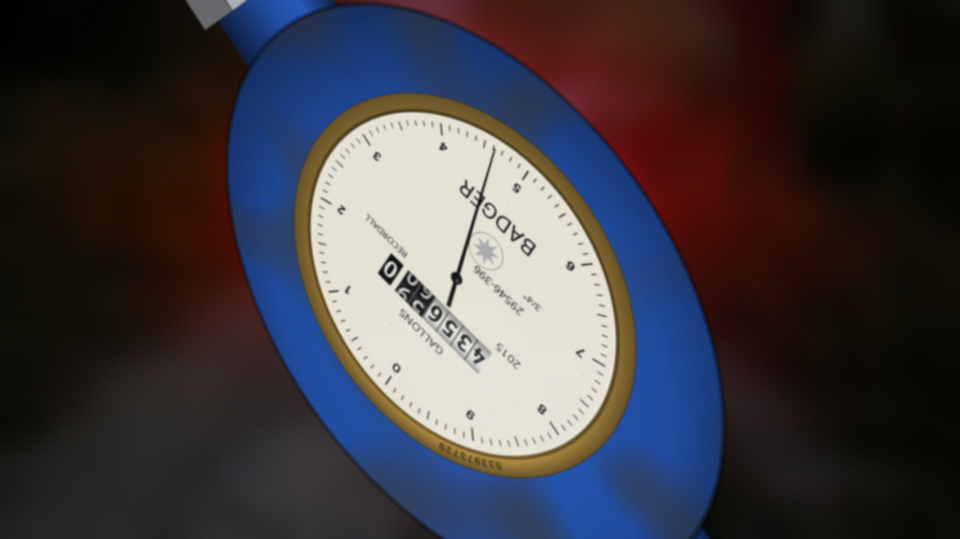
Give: 4356594.6,gal
